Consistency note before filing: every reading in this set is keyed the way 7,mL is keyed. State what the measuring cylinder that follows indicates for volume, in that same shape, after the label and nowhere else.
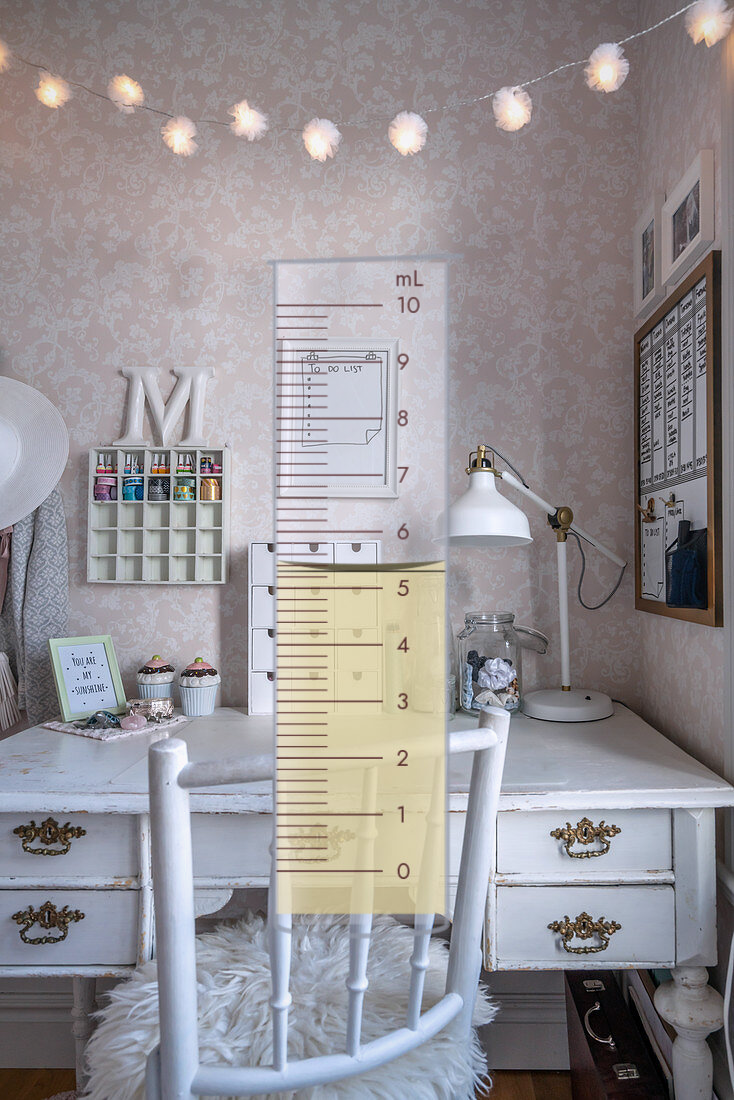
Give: 5.3,mL
